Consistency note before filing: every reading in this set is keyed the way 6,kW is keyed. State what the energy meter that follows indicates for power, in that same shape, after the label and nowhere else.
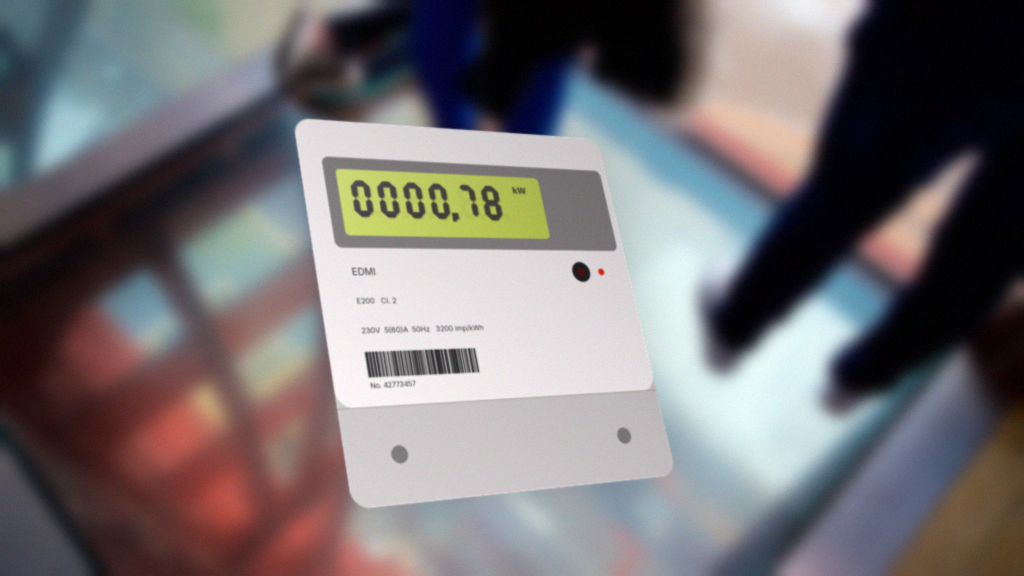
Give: 0.78,kW
